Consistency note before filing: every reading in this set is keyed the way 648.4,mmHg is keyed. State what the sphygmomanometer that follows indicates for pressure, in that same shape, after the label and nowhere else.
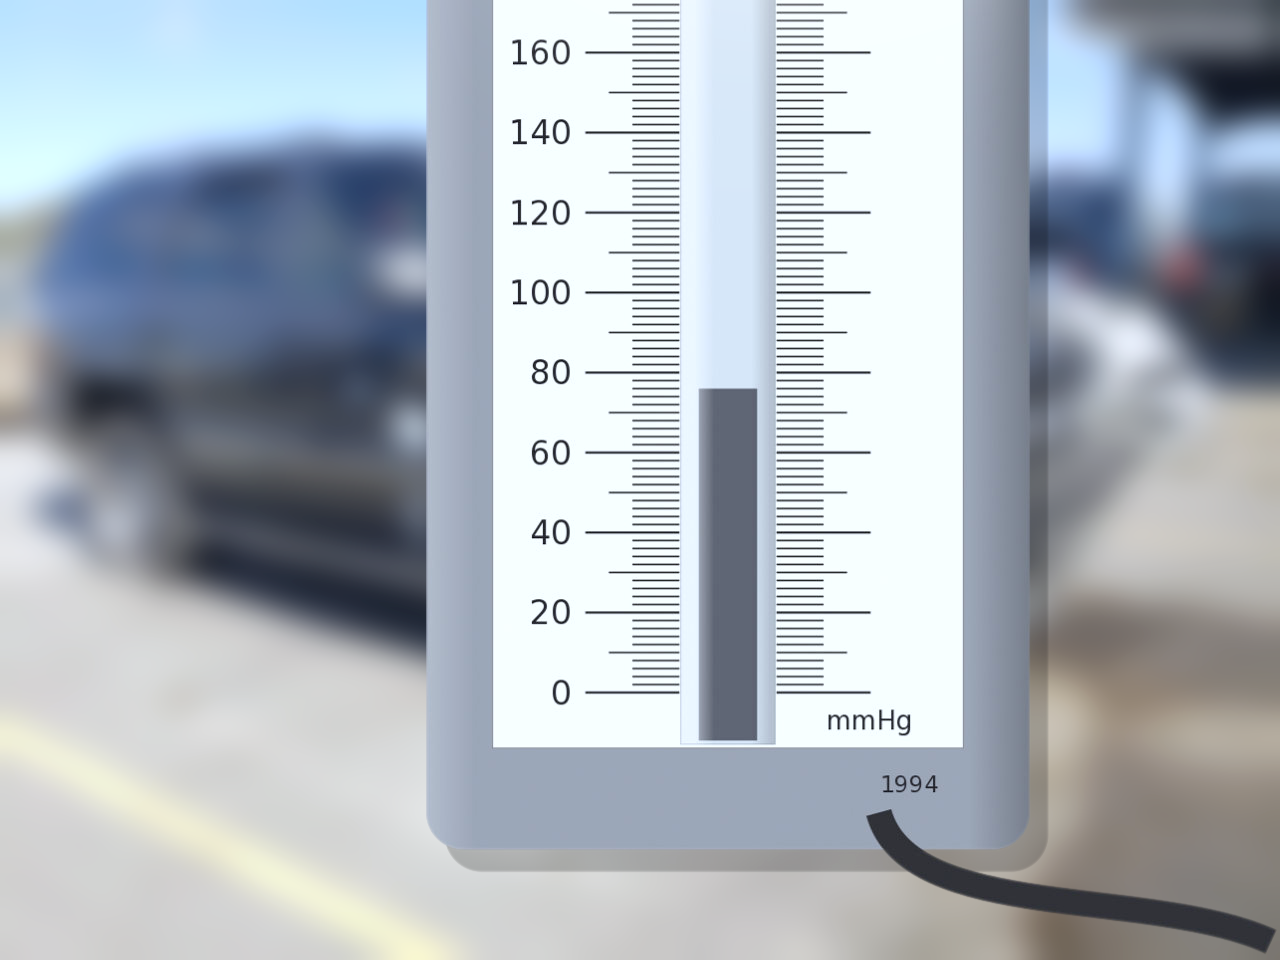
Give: 76,mmHg
